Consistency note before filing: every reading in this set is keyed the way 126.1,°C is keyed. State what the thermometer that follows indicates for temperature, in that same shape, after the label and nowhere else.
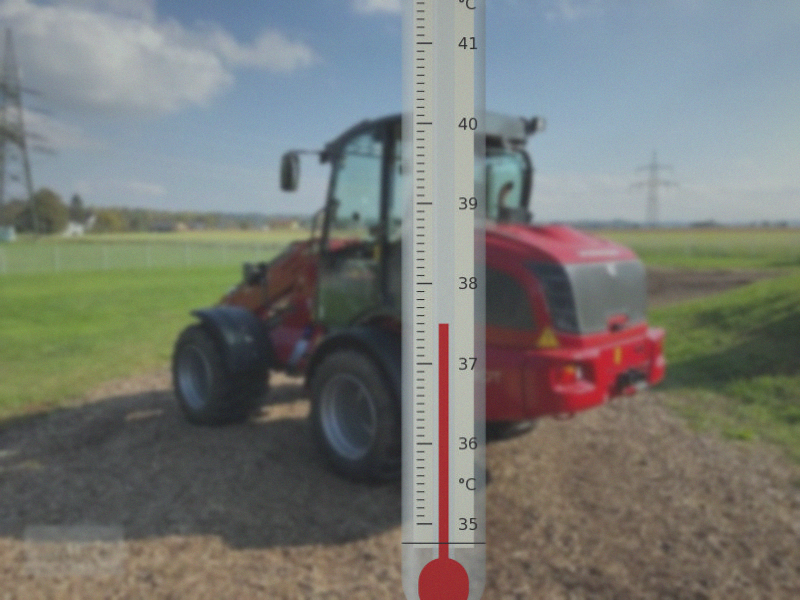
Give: 37.5,°C
